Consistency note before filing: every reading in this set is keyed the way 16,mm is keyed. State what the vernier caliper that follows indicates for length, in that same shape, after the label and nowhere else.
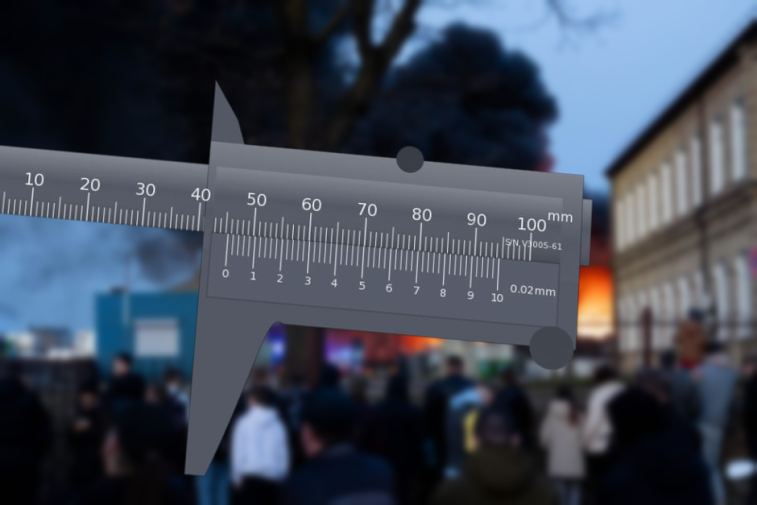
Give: 45.4,mm
